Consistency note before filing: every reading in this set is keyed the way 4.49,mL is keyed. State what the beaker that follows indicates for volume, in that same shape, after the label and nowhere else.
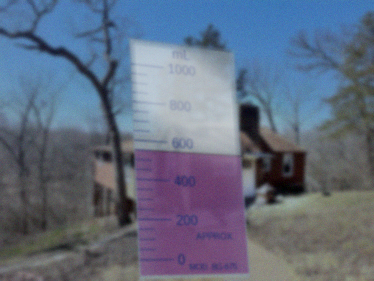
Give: 550,mL
